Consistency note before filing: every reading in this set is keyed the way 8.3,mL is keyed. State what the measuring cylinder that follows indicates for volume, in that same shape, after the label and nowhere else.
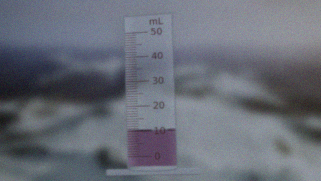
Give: 10,mL
